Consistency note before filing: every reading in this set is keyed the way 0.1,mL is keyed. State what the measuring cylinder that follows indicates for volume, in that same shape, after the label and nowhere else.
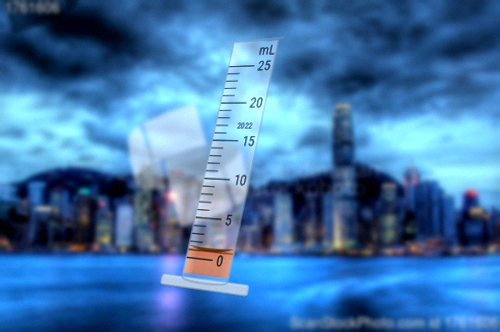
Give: 1,mL
